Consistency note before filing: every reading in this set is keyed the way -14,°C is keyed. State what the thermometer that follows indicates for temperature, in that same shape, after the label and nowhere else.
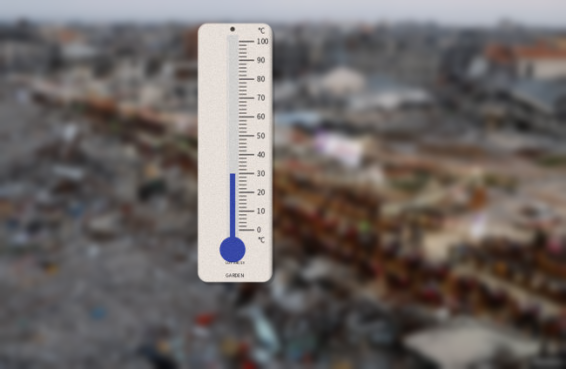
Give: 30,°C
